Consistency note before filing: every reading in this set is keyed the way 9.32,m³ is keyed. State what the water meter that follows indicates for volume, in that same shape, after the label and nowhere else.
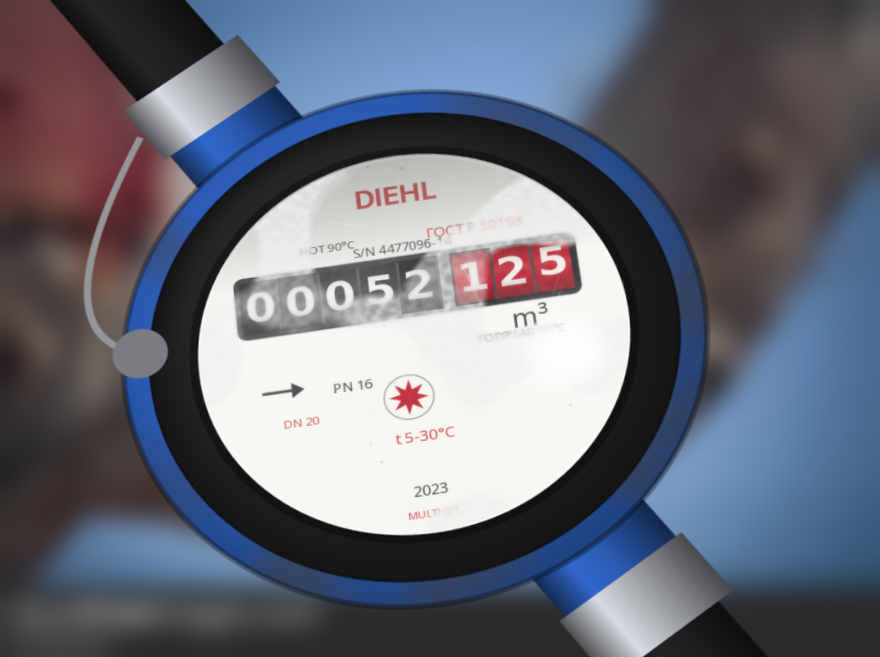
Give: 52.125,m³
